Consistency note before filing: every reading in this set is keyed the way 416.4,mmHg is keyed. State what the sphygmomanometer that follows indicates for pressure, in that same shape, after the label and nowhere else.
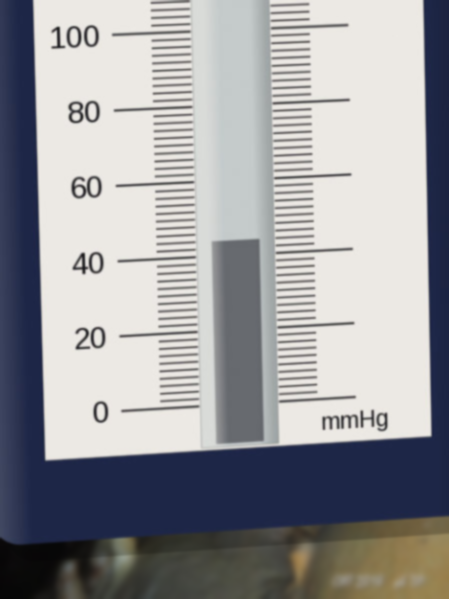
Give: 44,mmHg
